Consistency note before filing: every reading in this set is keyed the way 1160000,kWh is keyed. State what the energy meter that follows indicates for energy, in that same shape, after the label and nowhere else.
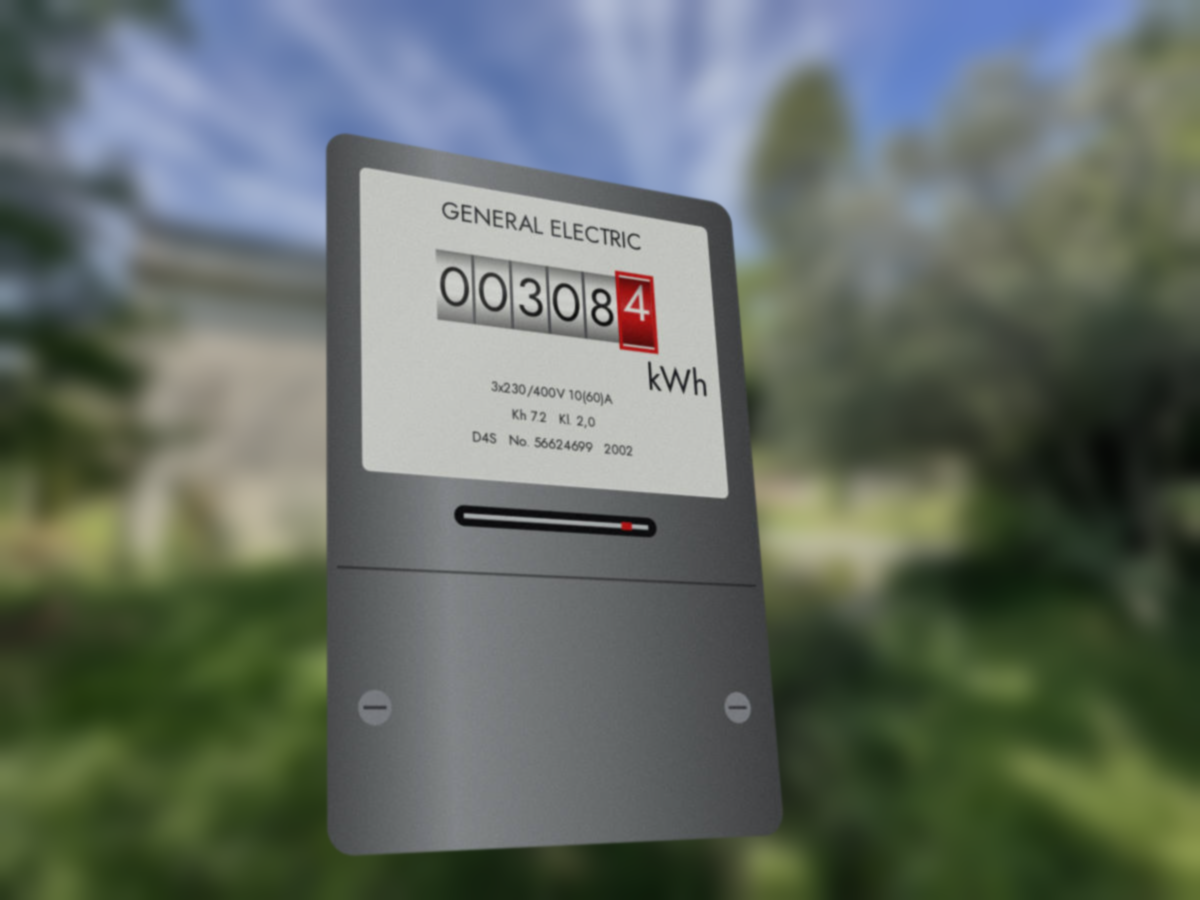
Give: 308.4,kWh
